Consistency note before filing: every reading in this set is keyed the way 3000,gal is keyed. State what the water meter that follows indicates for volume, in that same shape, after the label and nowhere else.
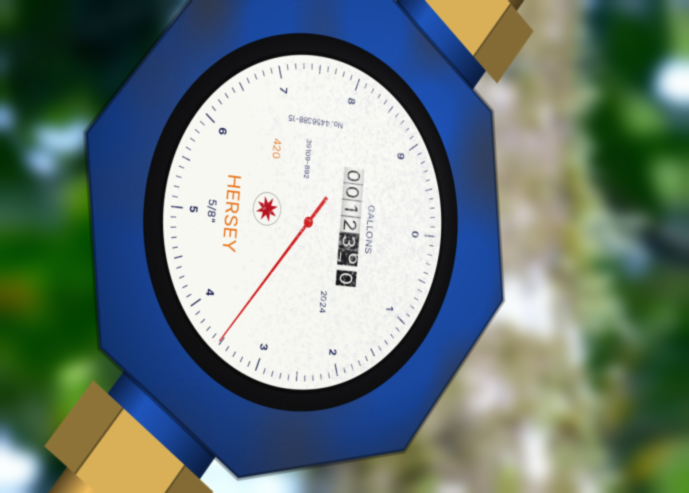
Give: 12363.5,gal
